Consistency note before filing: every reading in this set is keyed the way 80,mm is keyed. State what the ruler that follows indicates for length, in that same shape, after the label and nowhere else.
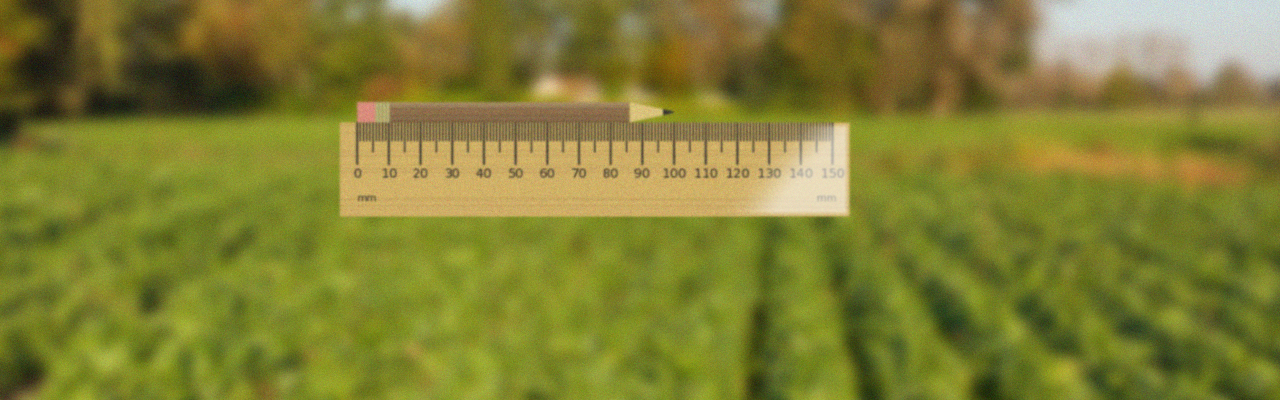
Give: 100,mm
